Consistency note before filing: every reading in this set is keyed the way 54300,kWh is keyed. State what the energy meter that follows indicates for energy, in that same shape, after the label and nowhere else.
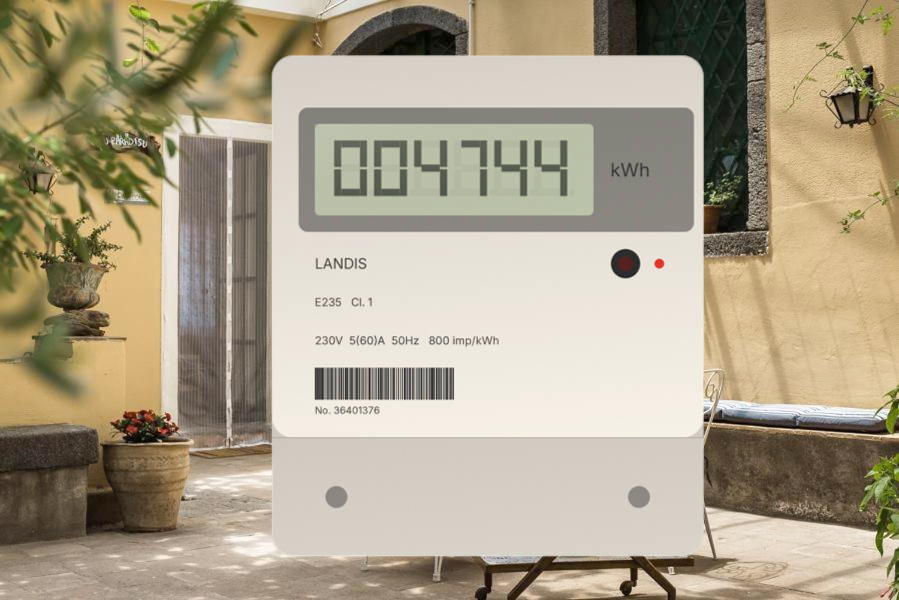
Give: 4744,kWh
